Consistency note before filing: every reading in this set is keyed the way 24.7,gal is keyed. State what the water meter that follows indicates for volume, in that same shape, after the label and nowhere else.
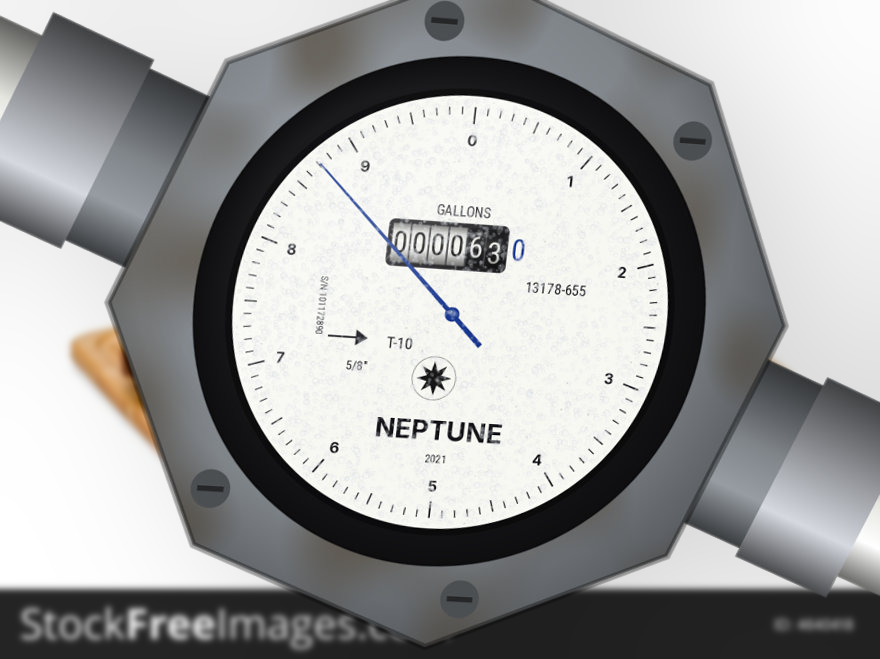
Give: 628.7,gal
